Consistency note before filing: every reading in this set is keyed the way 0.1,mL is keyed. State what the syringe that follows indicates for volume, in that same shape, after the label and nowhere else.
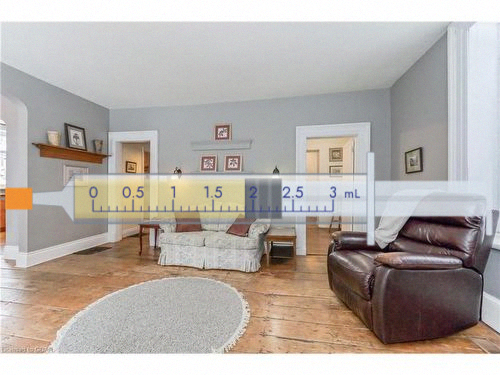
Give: 1.9,mL
